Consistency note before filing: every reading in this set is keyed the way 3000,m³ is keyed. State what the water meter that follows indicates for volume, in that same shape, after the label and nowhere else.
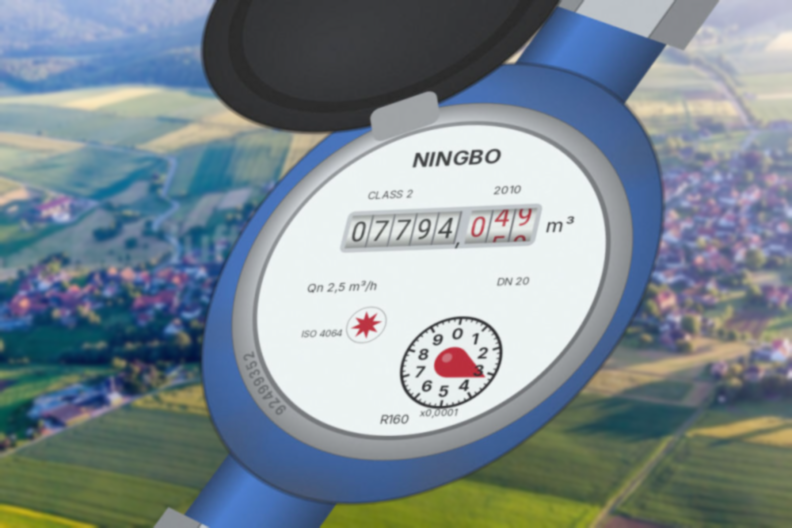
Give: 7794.0493,m³
